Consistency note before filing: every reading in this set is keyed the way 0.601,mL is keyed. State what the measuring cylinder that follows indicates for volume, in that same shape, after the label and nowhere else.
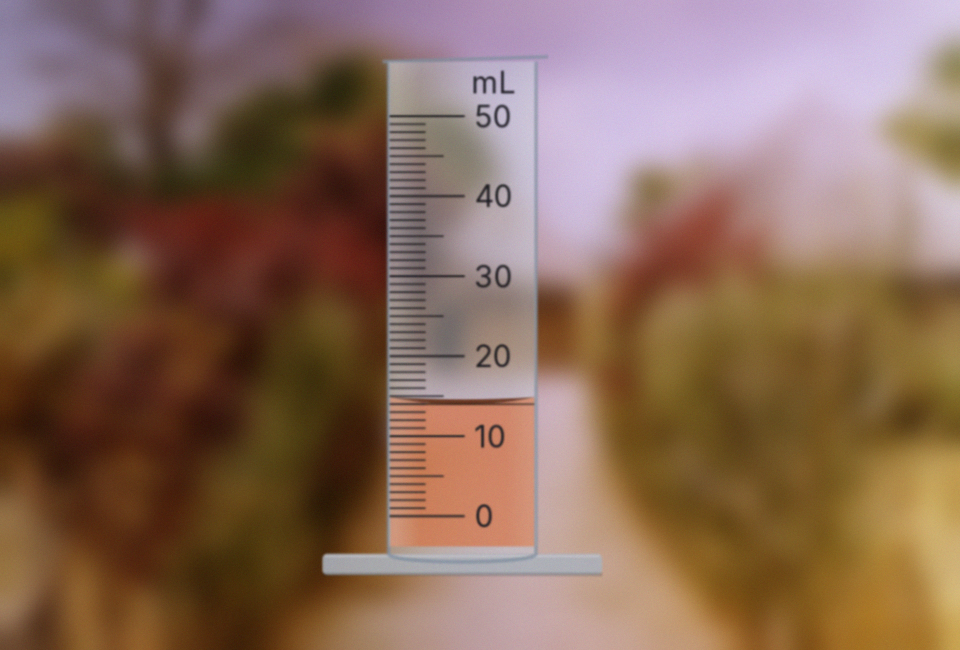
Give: 14,mL
